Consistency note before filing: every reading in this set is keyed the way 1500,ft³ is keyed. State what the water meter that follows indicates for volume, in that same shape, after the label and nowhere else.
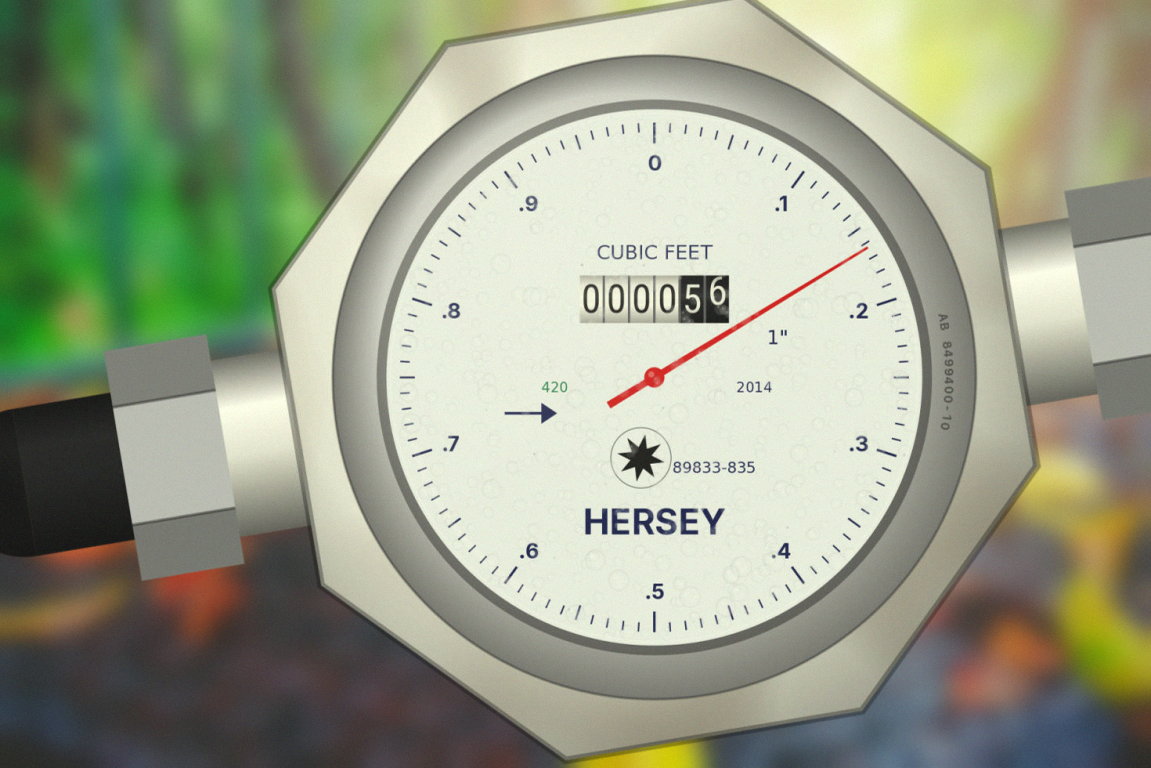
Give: 56.16,ft³
